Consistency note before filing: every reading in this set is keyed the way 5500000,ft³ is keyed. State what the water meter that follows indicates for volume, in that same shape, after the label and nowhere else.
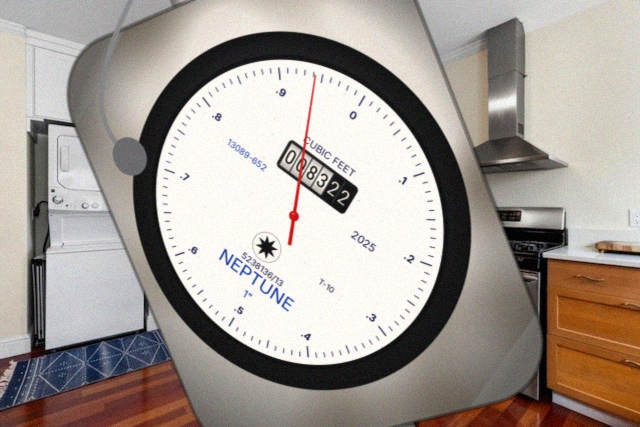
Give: 8321.94,ft³
